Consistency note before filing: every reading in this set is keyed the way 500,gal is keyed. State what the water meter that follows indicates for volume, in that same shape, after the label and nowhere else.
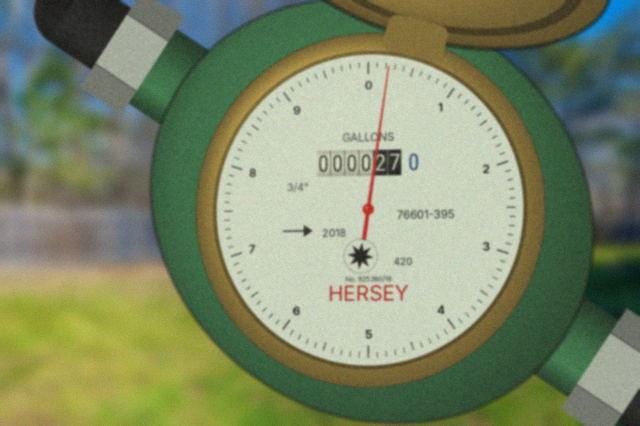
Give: 270.2,gal
